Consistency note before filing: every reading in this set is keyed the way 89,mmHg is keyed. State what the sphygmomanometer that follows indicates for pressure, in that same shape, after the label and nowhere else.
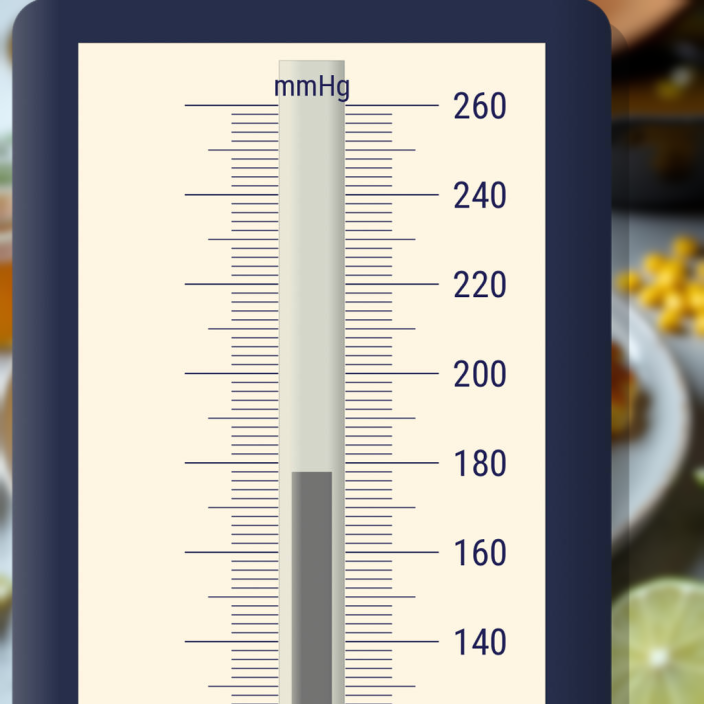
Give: 178,mmHg
